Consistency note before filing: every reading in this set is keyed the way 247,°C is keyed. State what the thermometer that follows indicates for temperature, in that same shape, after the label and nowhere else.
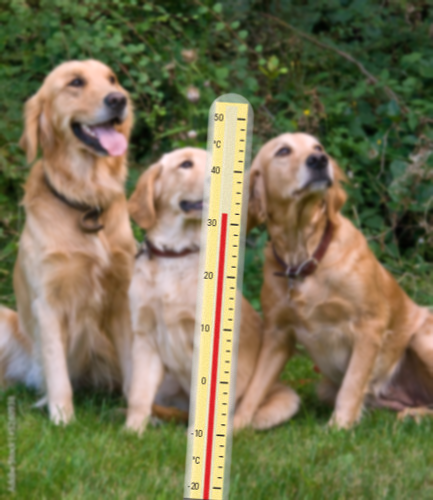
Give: 32,°C
